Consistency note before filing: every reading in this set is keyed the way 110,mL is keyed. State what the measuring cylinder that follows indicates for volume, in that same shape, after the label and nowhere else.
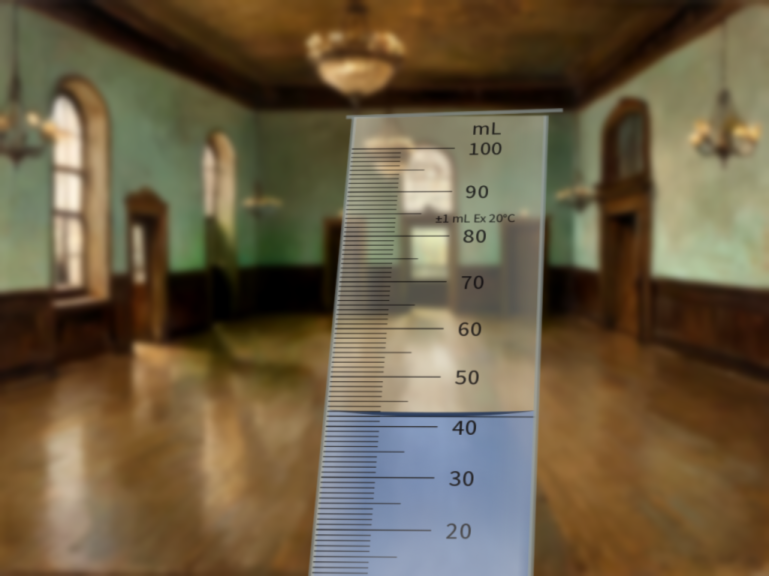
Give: 42,mL
